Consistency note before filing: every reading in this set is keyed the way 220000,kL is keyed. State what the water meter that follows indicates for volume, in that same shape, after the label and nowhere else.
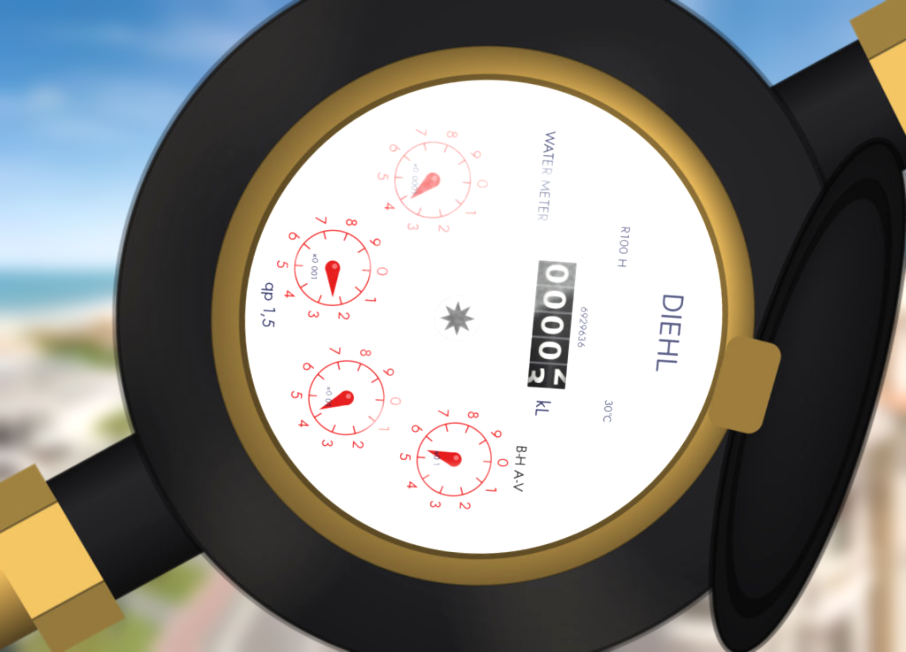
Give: 2.5423,kL
